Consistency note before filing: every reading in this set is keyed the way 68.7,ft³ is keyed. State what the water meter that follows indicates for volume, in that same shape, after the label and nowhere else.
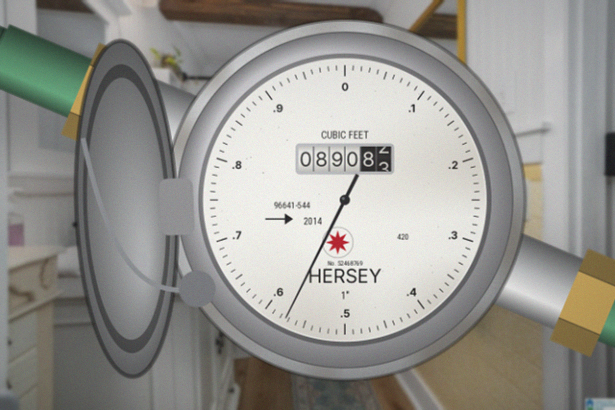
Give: 89082.57,ft³
